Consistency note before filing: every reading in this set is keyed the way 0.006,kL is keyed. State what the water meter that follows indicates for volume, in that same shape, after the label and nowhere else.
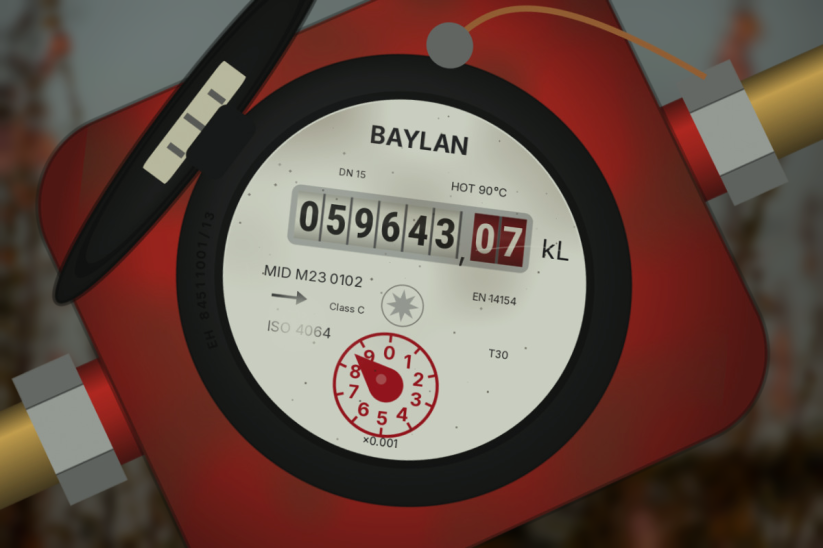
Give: 59643.078,kL
